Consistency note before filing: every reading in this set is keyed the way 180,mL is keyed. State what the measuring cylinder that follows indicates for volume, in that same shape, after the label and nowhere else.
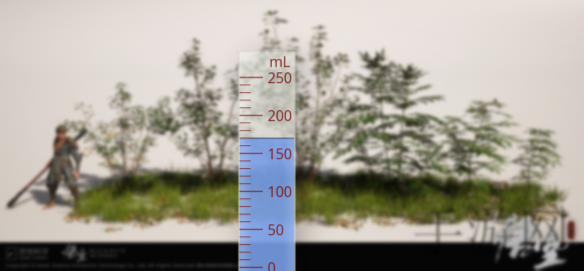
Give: 170,mL
